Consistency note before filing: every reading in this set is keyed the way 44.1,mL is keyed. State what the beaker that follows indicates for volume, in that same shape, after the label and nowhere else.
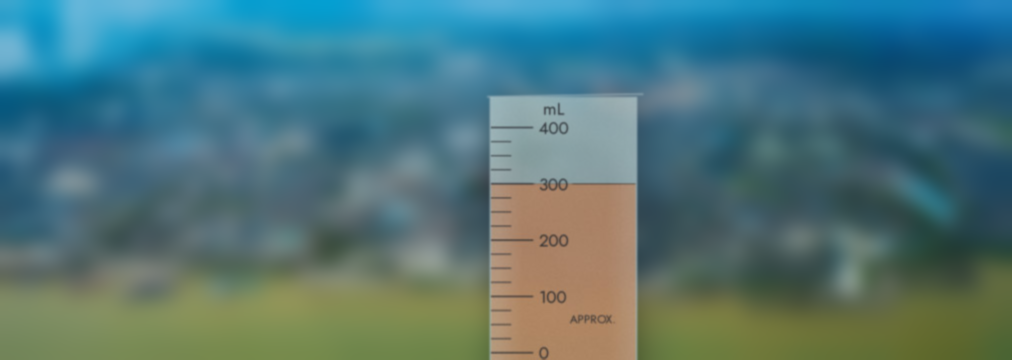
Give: 300,mL
